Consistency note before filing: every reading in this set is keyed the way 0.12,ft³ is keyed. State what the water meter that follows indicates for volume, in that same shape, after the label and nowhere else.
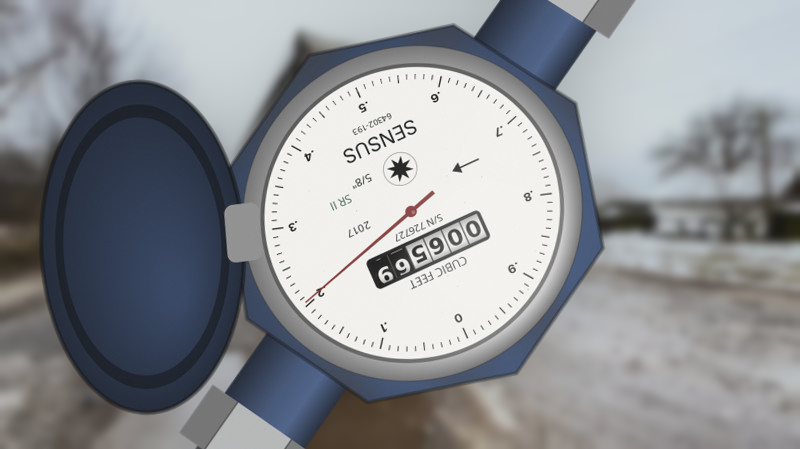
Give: 6569.20,ft³
